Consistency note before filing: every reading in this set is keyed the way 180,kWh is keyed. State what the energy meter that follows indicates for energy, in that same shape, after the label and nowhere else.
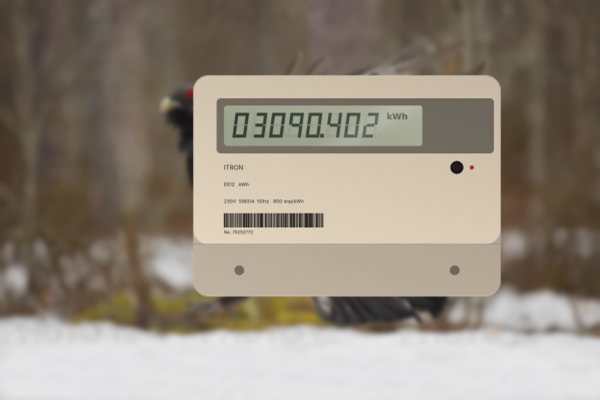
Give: 3090.402,kWh
